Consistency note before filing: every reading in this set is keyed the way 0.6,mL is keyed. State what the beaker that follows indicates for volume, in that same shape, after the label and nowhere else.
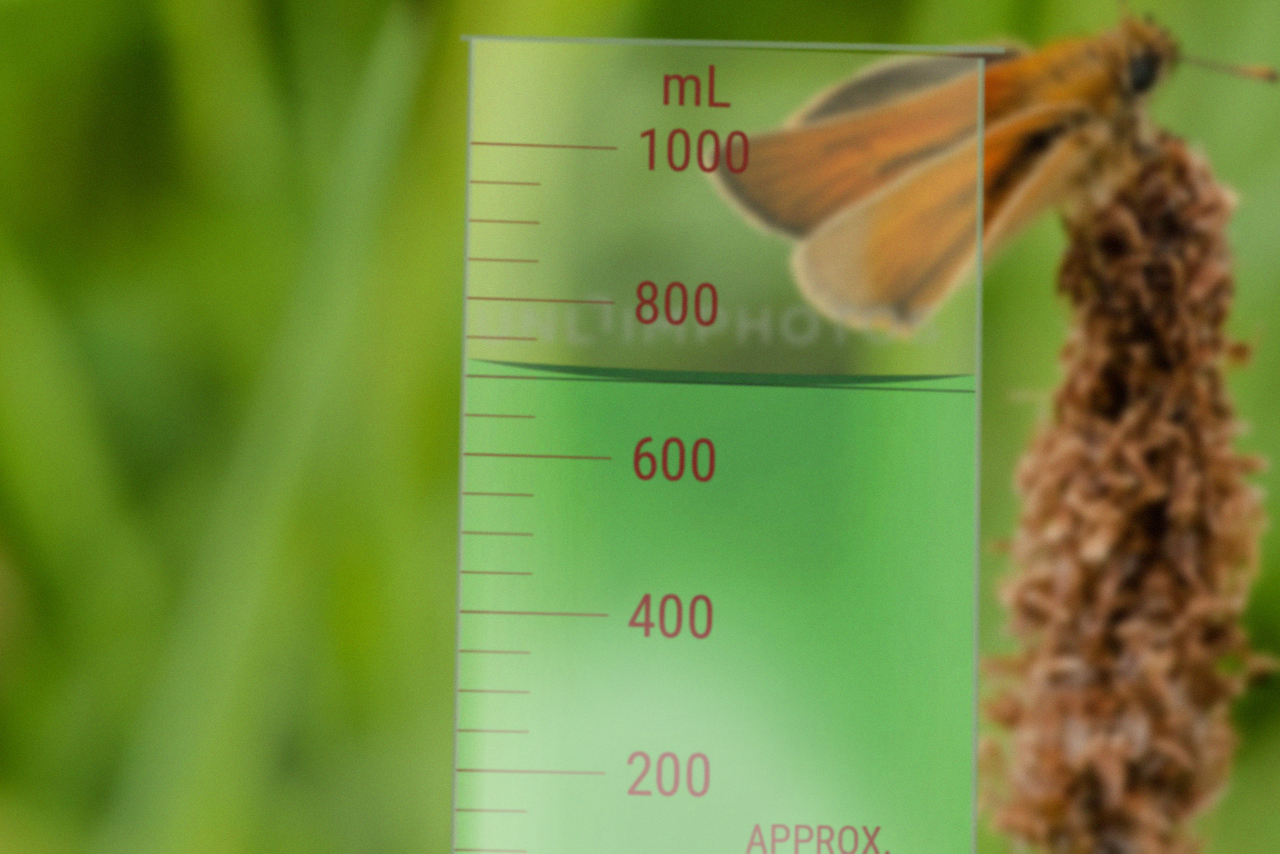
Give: 700,mL
